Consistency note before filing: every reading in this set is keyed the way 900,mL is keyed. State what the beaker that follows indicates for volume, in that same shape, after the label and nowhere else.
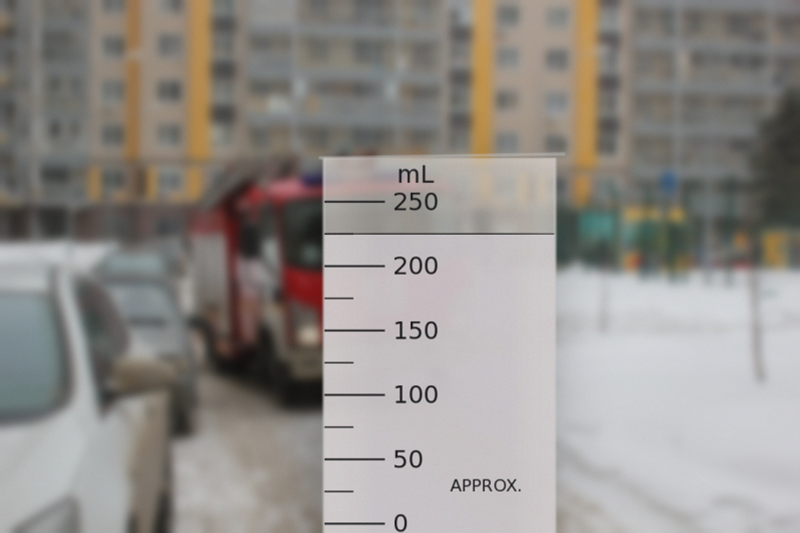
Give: 225,mL
